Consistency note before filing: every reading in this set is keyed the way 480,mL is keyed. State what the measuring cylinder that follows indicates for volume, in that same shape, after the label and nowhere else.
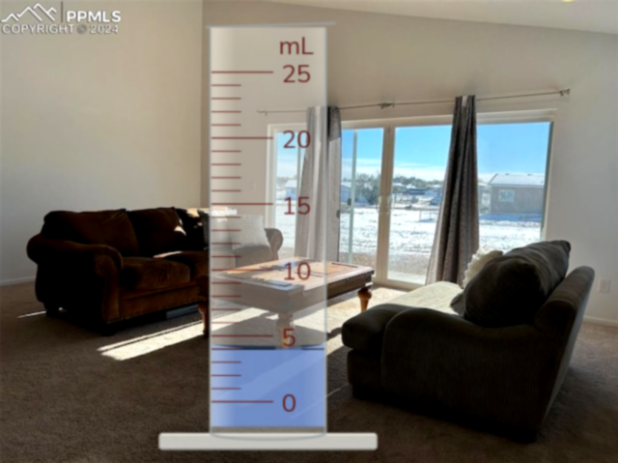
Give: 4,mL
